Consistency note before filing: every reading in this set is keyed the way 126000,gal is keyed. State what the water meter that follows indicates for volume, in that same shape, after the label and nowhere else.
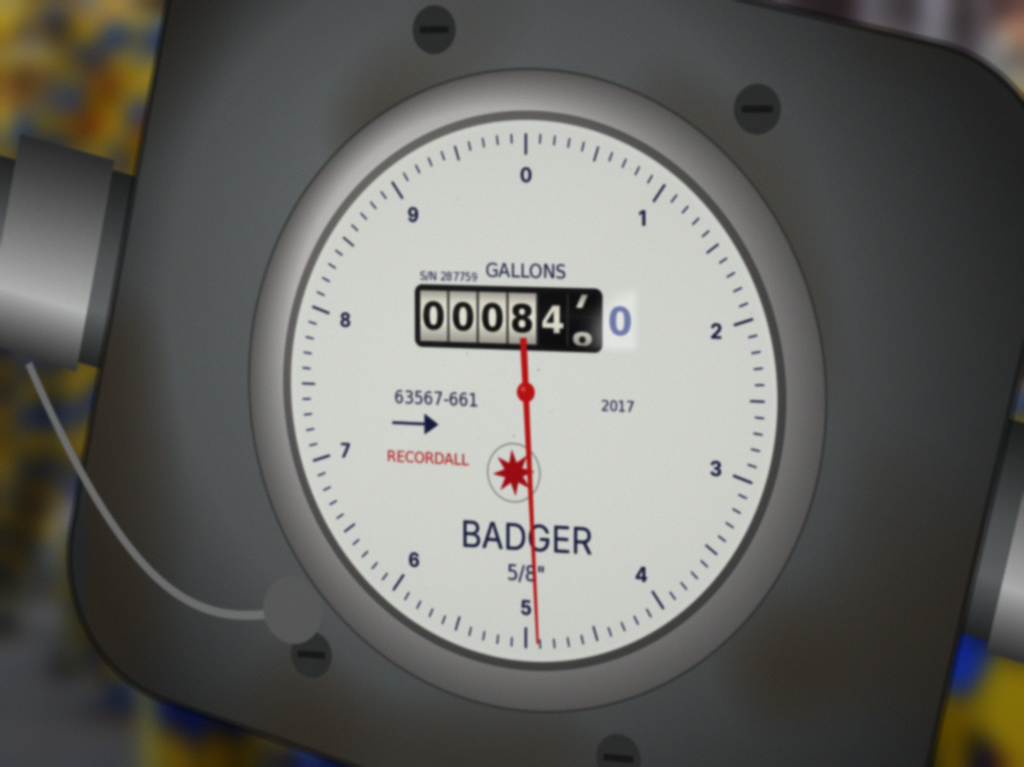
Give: 8474.9,gal
